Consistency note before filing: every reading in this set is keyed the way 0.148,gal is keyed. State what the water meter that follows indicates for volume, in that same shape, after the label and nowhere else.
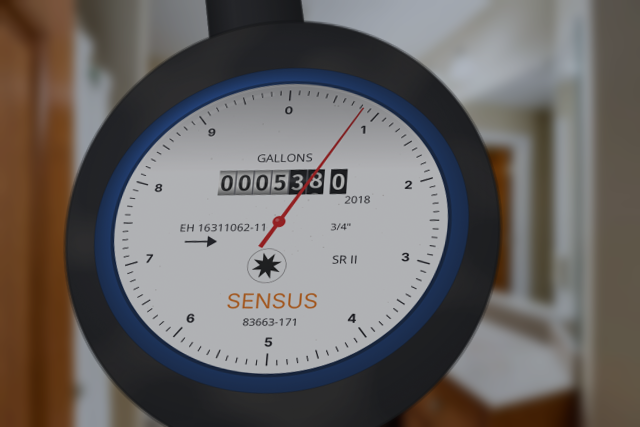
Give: 5380.8,gal
